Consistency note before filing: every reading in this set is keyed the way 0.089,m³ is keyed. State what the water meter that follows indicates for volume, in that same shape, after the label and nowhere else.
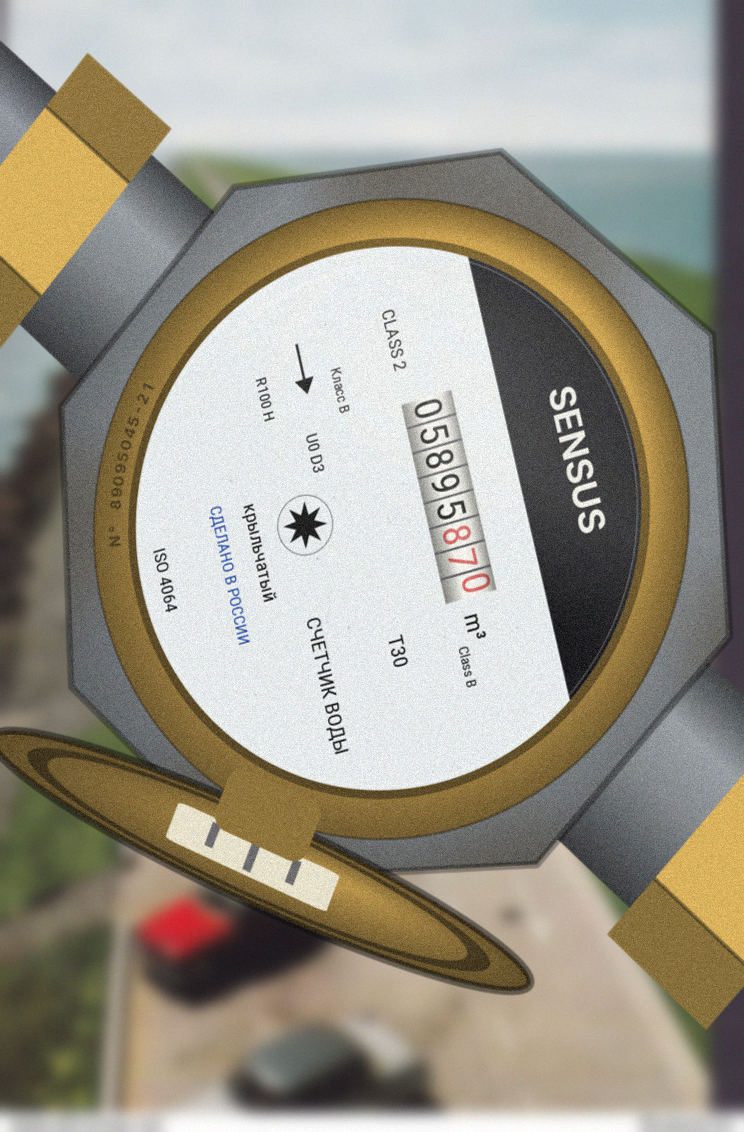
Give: 5895.870,m³
